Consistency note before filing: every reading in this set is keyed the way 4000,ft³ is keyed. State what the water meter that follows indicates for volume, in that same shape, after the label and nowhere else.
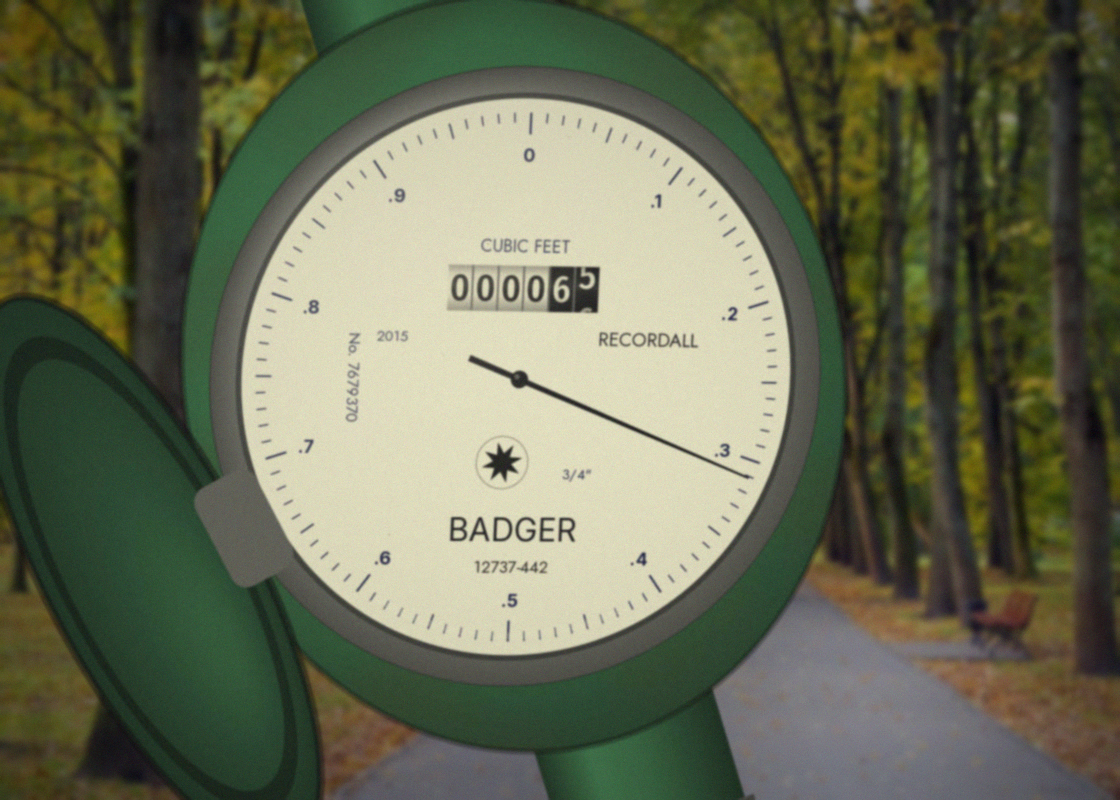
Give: 65.31,ft³
